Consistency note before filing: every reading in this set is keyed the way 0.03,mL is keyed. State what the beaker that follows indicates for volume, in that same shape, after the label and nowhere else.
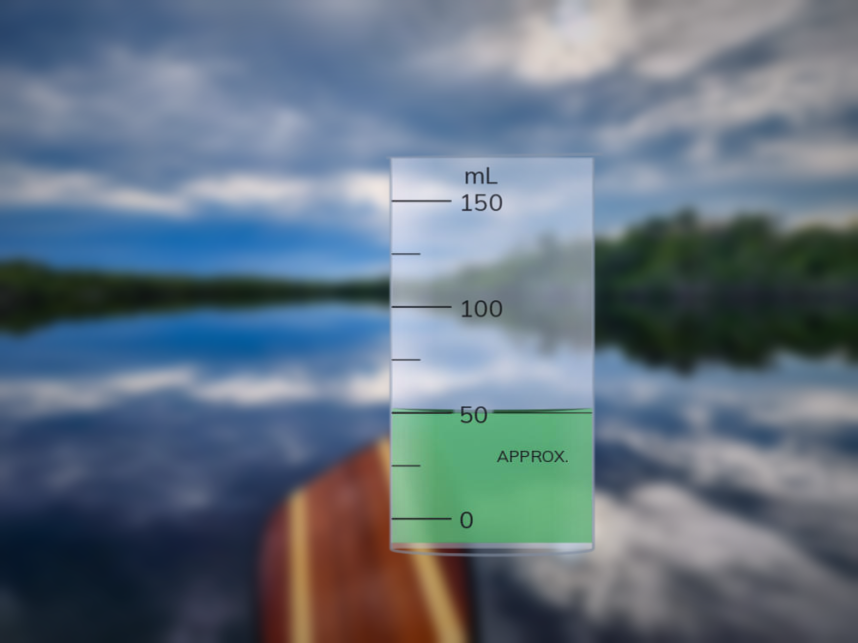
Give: 50,mL
